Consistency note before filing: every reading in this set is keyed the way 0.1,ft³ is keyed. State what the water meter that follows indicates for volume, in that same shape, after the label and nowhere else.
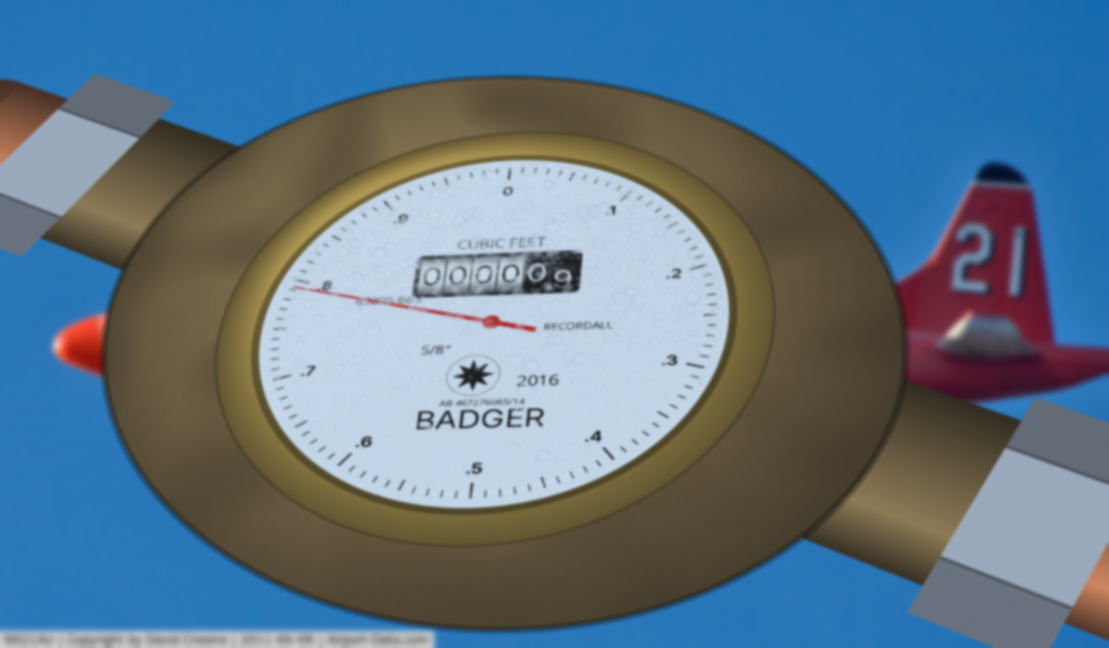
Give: 8.79,ft³
